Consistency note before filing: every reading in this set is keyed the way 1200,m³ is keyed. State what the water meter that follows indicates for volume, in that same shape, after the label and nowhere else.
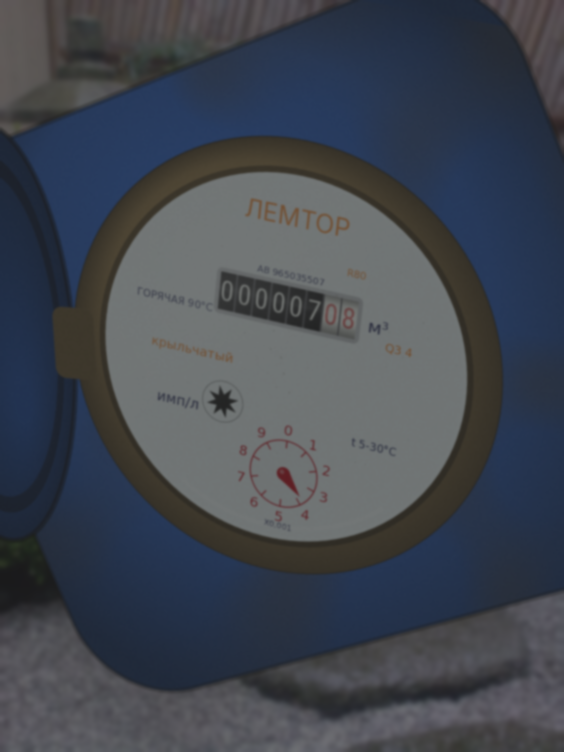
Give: 7.083,m³
